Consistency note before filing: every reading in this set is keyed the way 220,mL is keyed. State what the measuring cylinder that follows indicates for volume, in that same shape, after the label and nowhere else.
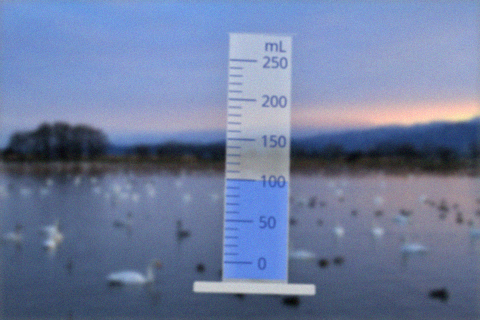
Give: 100,mL
